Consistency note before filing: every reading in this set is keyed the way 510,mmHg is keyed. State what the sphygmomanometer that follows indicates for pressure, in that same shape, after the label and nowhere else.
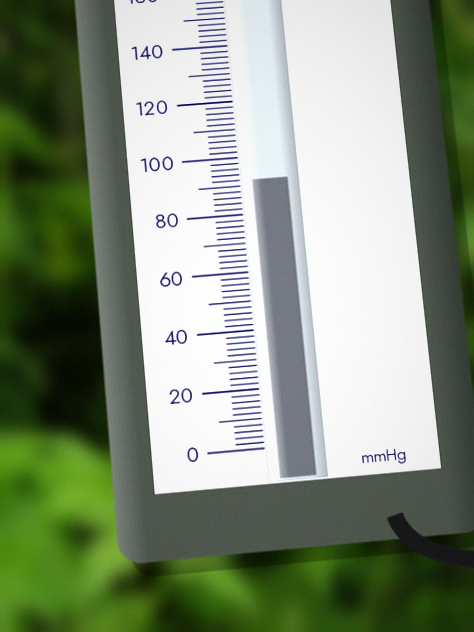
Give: 92,mmHg
